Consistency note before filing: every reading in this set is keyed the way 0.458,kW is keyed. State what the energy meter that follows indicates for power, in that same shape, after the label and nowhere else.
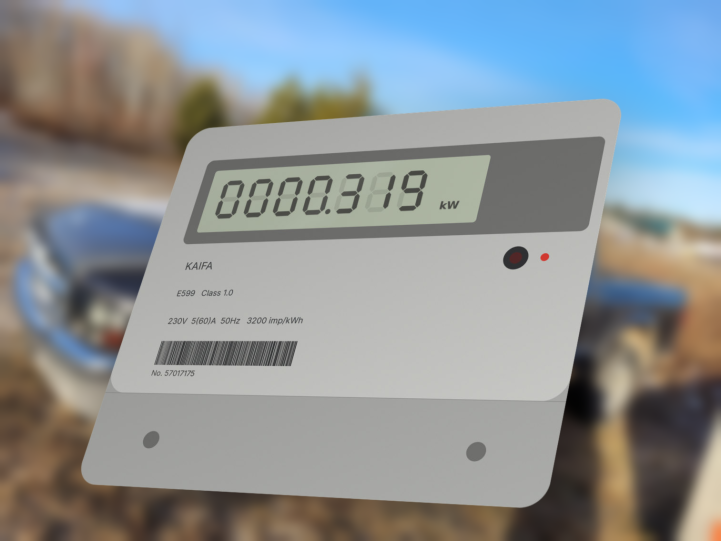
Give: 0.319,kW
